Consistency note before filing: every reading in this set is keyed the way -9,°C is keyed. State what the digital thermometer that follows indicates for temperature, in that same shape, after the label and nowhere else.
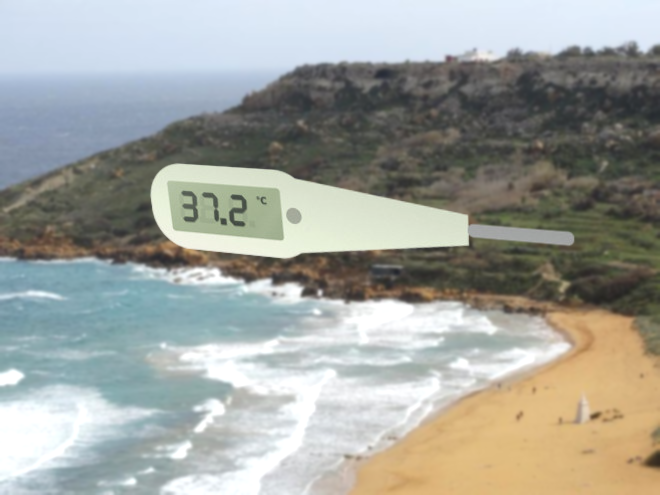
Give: 37.2,°C
